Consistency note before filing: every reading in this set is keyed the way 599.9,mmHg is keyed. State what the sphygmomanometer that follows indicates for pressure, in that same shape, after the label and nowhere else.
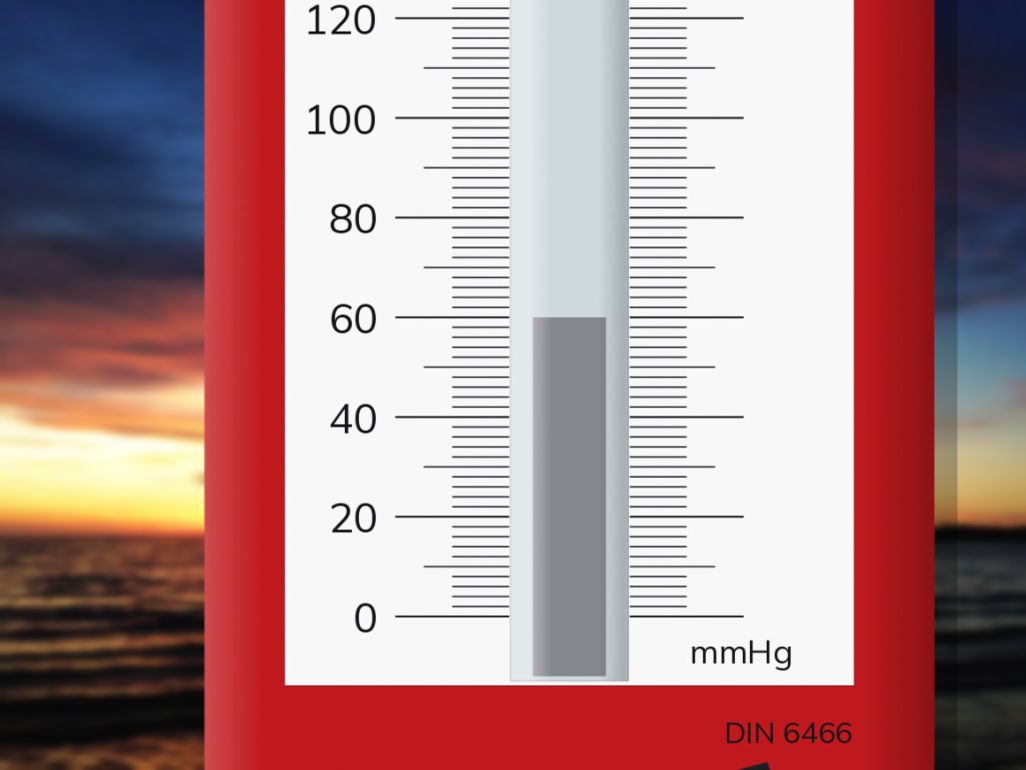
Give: 60,mmHg
